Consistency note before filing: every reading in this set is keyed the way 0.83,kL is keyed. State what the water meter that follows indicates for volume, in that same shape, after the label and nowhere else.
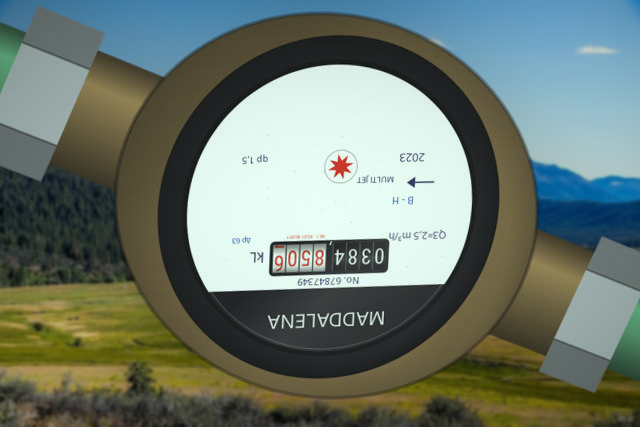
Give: 384.8506,kL
